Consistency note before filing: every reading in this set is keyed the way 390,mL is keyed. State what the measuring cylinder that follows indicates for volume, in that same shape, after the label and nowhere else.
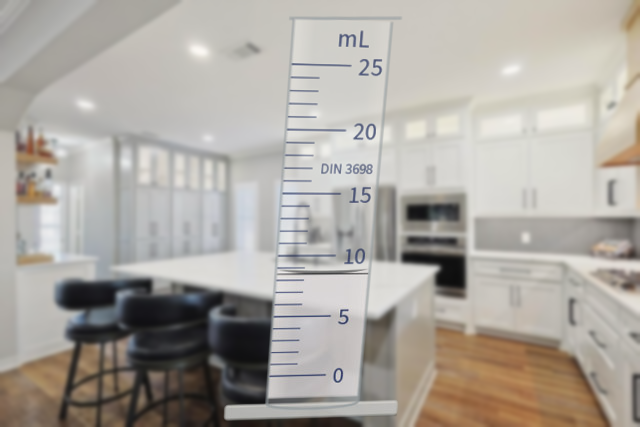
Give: 8.5,mL
